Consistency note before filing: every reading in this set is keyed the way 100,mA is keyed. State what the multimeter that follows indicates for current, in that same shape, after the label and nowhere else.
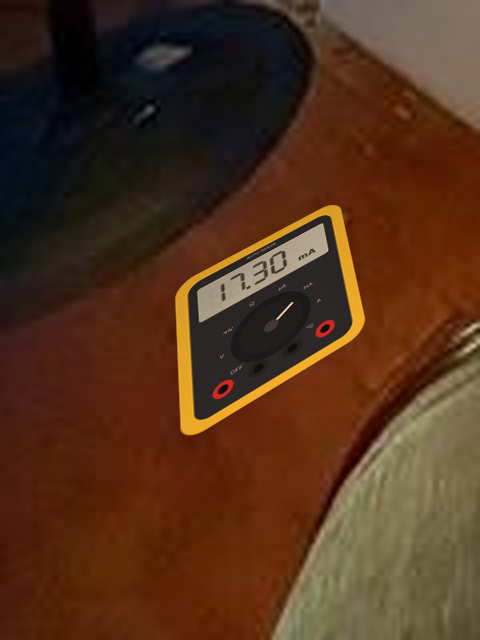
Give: 17.30,mA
